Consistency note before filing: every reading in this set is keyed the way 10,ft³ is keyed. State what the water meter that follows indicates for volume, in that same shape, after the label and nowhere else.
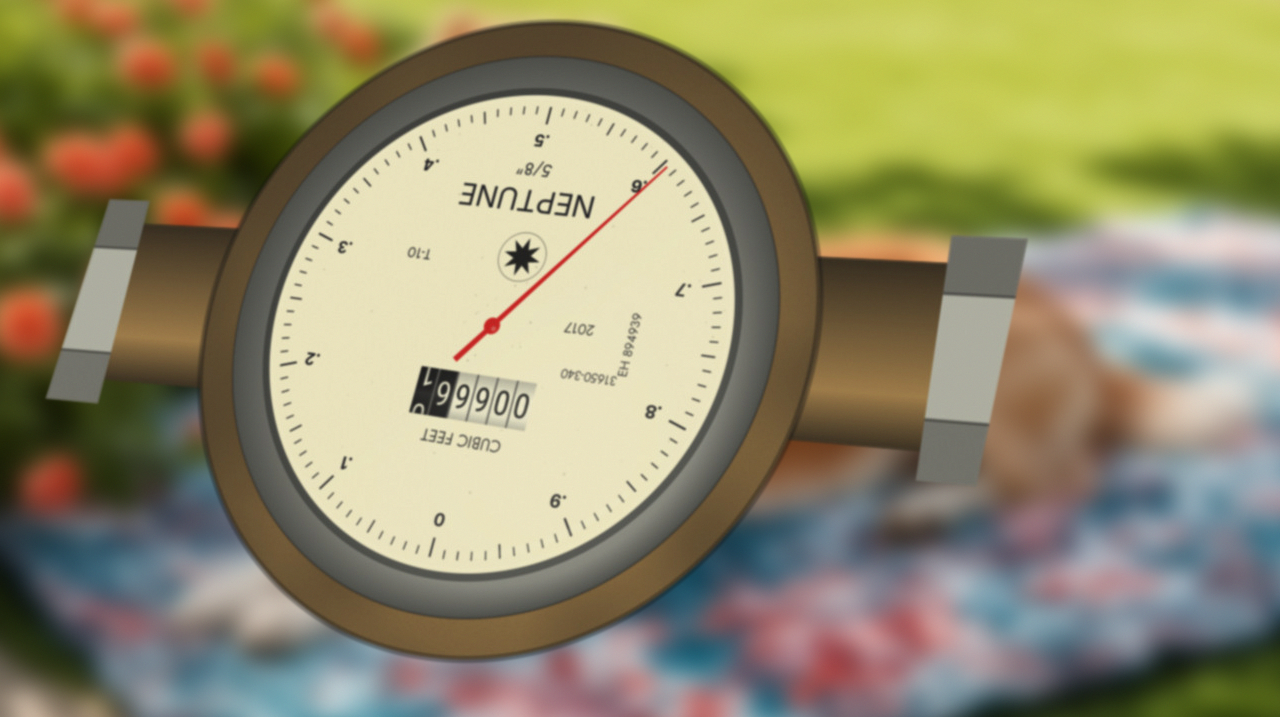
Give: 6660.60,ft³
